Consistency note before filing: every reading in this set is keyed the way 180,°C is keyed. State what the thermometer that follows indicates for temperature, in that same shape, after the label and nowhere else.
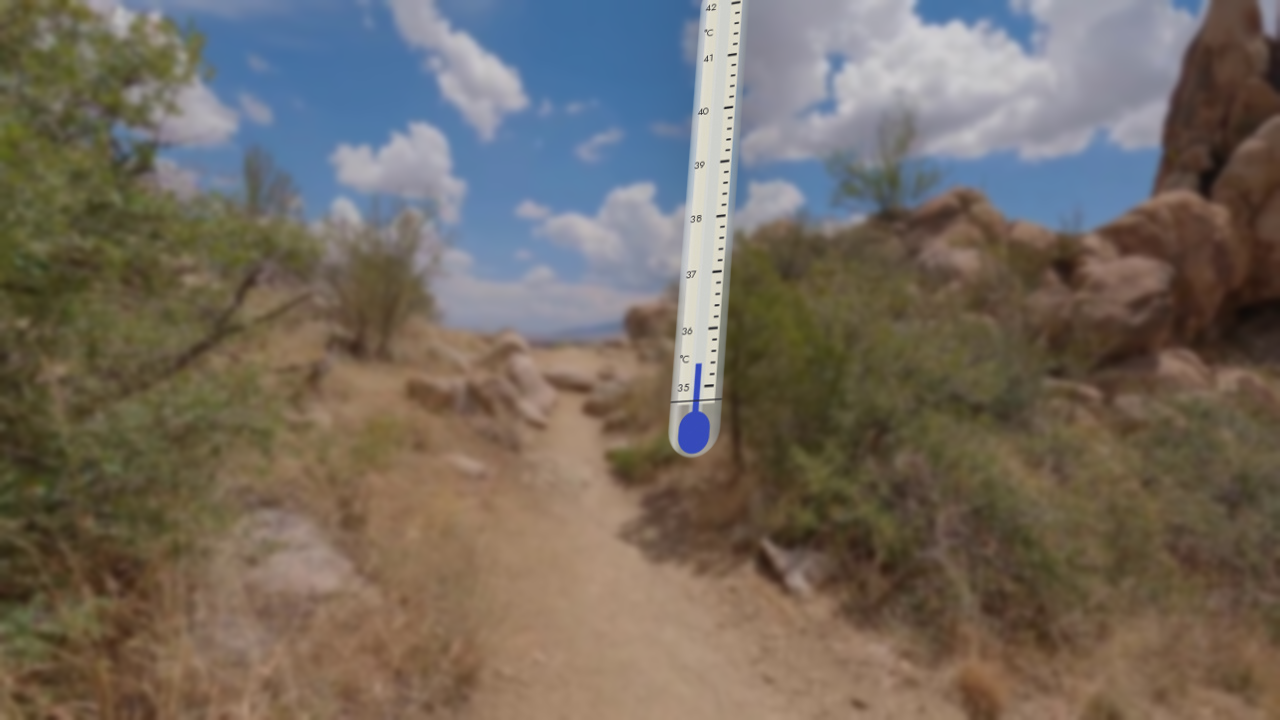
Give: 35.4,°C
